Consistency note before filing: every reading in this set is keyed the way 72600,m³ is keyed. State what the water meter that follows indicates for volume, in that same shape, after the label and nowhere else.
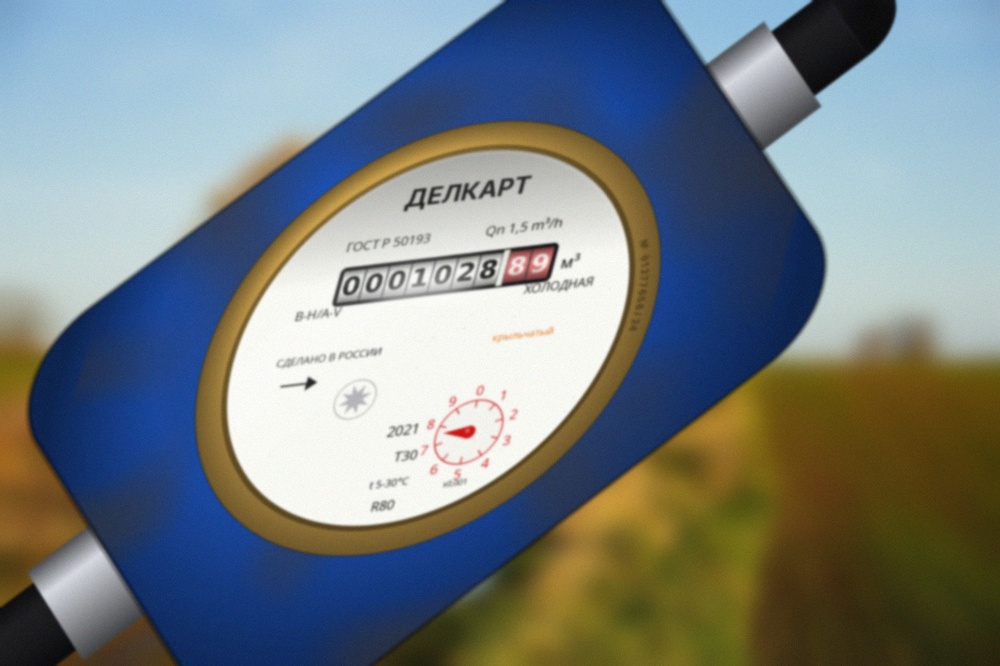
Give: 1028.897,m³
